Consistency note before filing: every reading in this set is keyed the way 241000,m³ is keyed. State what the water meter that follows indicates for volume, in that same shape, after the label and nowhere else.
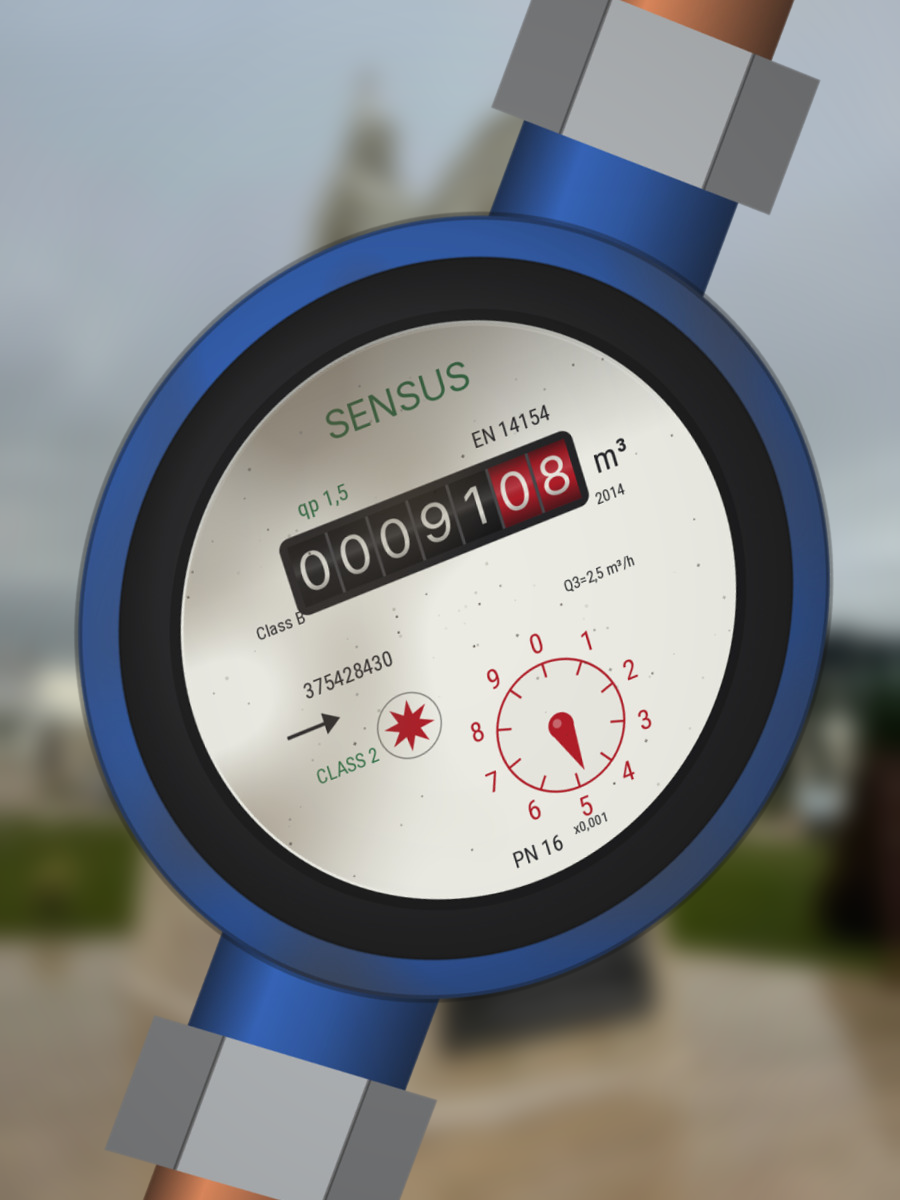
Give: 91.084,m³
